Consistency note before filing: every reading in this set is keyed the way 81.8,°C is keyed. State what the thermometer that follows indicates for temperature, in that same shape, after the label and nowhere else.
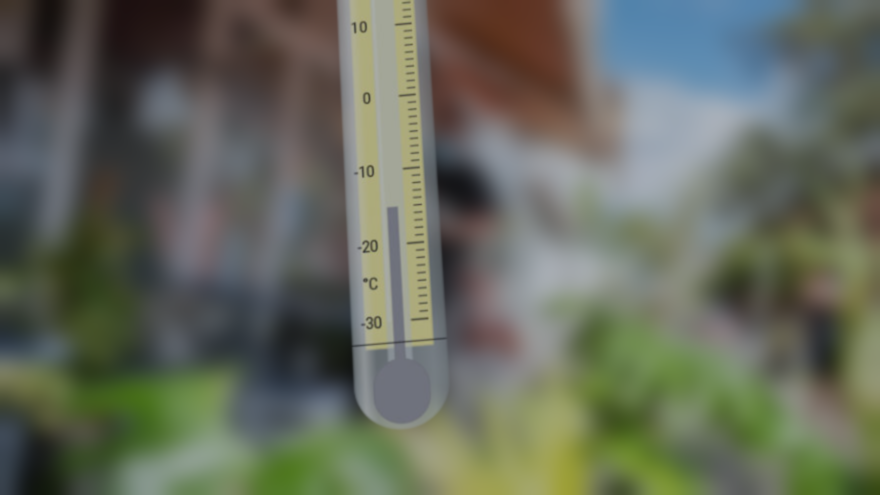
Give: -15,°C
